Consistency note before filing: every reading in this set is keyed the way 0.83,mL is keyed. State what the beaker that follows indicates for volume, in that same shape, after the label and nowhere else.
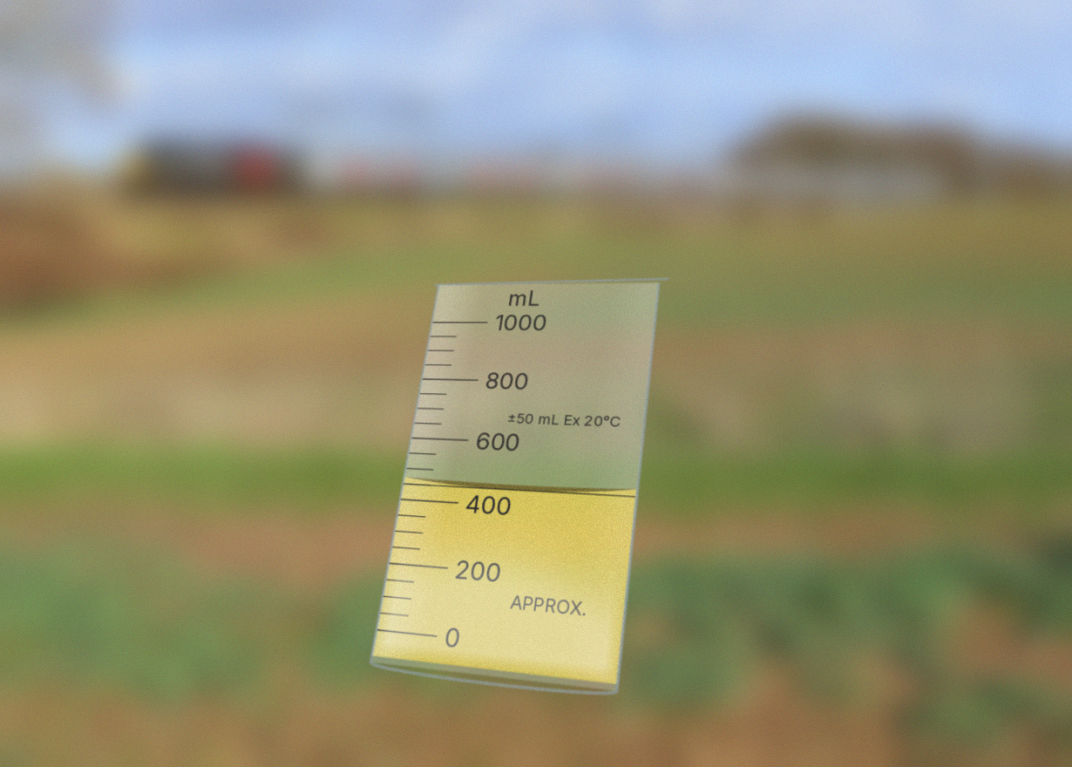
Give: 450,mL
